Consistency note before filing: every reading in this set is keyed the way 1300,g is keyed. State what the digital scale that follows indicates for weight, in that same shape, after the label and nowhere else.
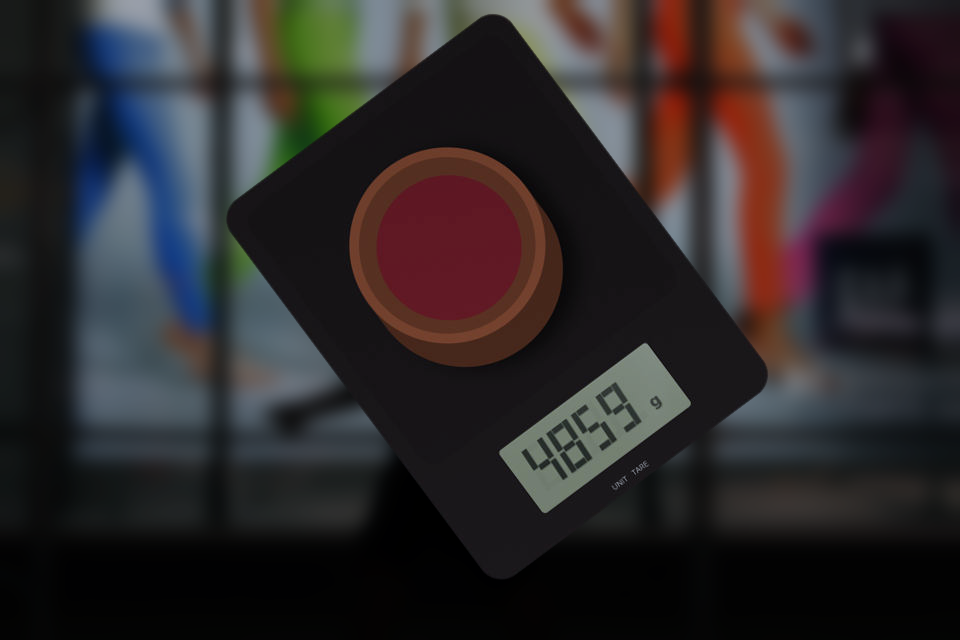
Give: 4859,g
